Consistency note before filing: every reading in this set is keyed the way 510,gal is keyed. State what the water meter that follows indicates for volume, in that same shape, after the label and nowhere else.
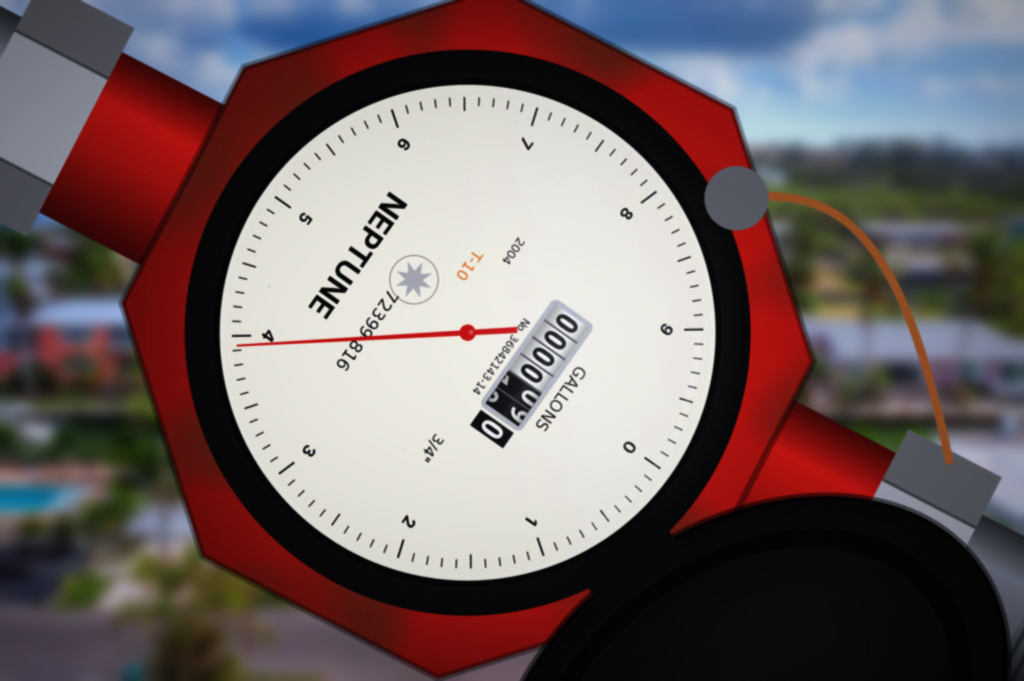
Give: 93.9,gal
